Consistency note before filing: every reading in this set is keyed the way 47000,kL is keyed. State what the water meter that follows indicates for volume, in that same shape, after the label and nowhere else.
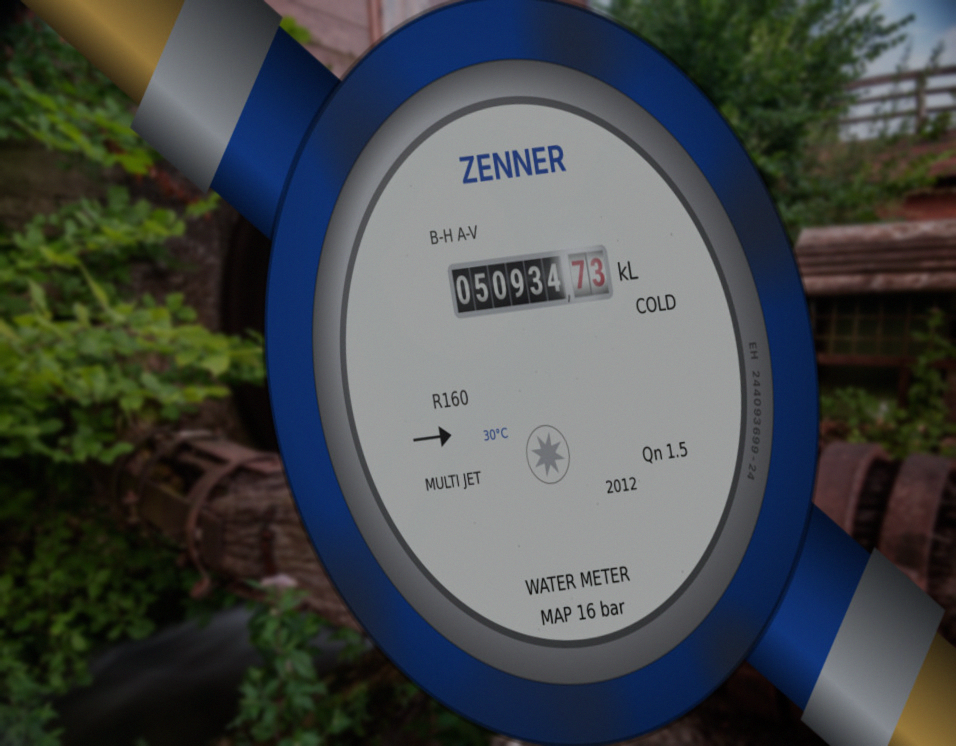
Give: 50934.73,kL
